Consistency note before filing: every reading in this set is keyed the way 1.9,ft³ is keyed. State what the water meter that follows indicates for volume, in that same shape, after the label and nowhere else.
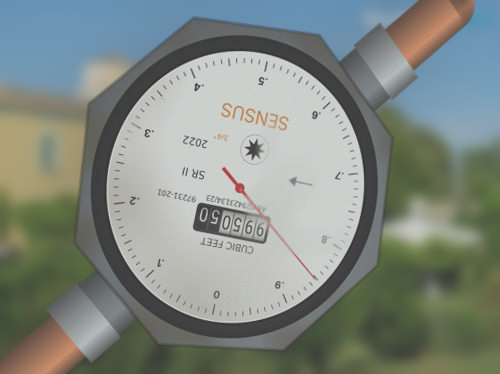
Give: 995049.85,ft³
